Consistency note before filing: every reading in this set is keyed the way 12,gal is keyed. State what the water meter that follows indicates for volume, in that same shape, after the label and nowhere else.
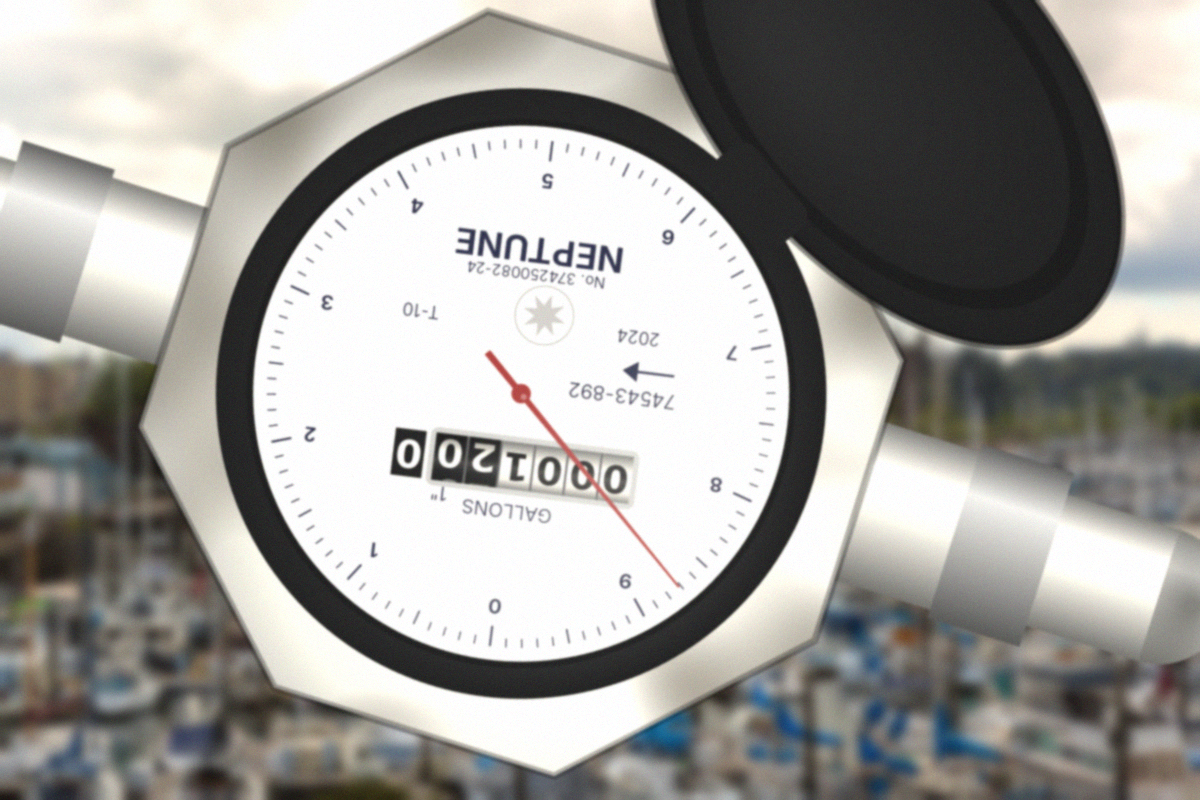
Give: 1198.7,gal
